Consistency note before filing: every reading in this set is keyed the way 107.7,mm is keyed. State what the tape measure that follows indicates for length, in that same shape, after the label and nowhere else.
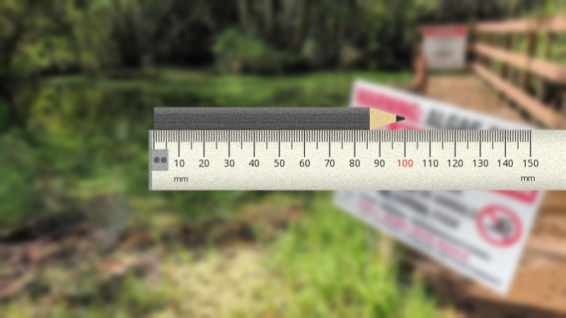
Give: 100,mm
